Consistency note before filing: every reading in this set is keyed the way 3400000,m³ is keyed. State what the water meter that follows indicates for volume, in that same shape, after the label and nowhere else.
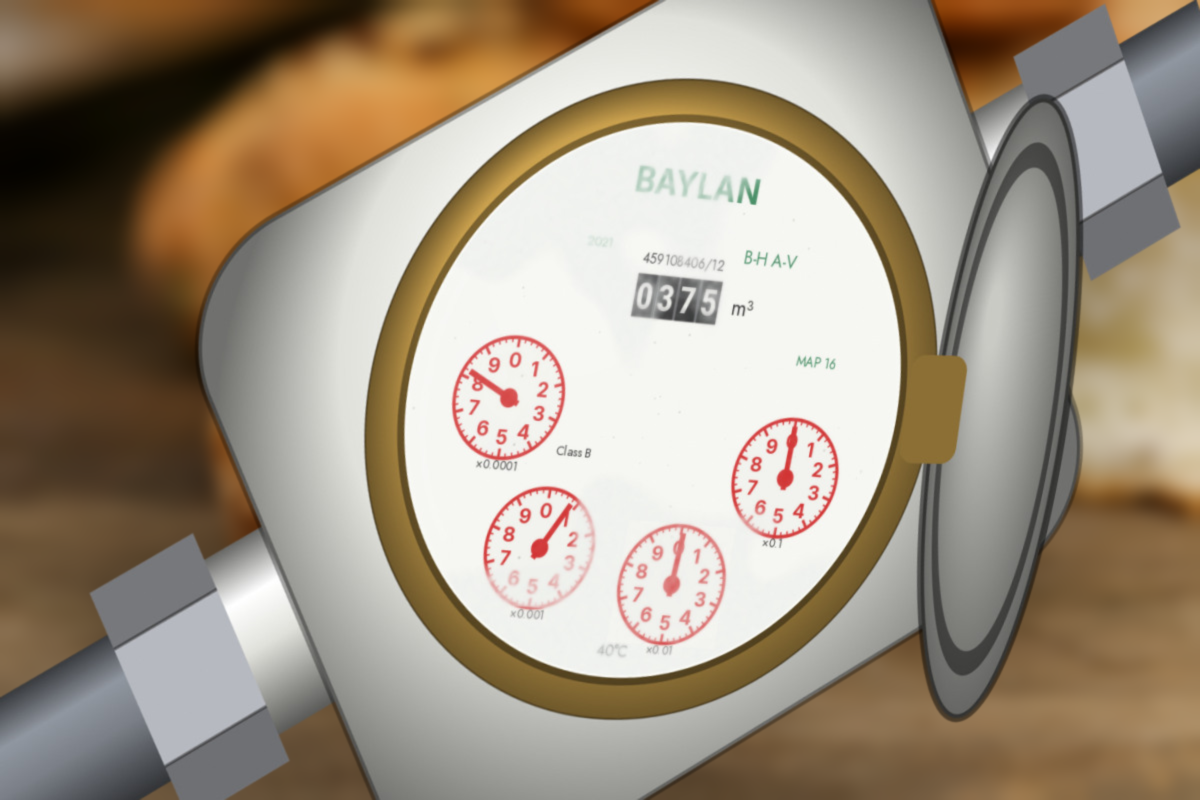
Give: 375.0008,m³
